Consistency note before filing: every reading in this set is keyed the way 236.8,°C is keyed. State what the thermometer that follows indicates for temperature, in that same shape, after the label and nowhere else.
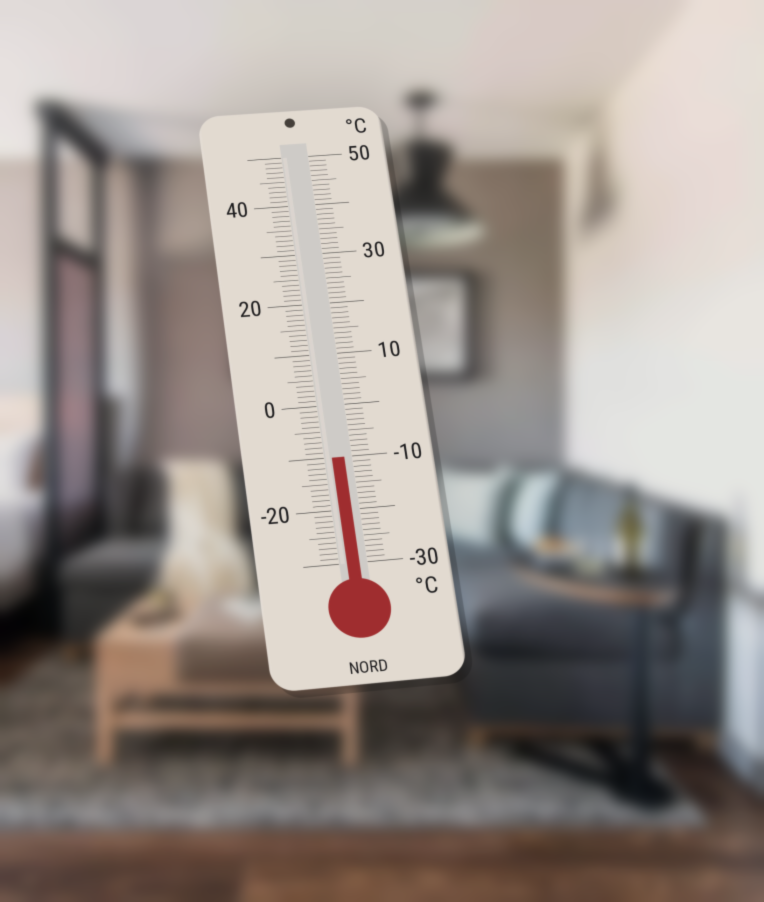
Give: -10,°C
